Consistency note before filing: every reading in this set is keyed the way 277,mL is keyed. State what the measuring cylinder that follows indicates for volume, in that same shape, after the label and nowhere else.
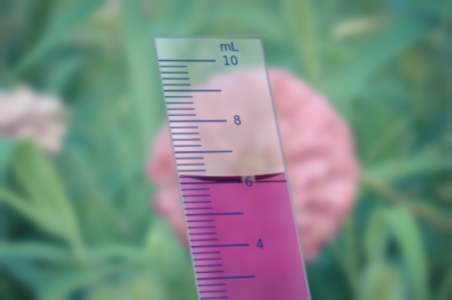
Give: 6,mL
